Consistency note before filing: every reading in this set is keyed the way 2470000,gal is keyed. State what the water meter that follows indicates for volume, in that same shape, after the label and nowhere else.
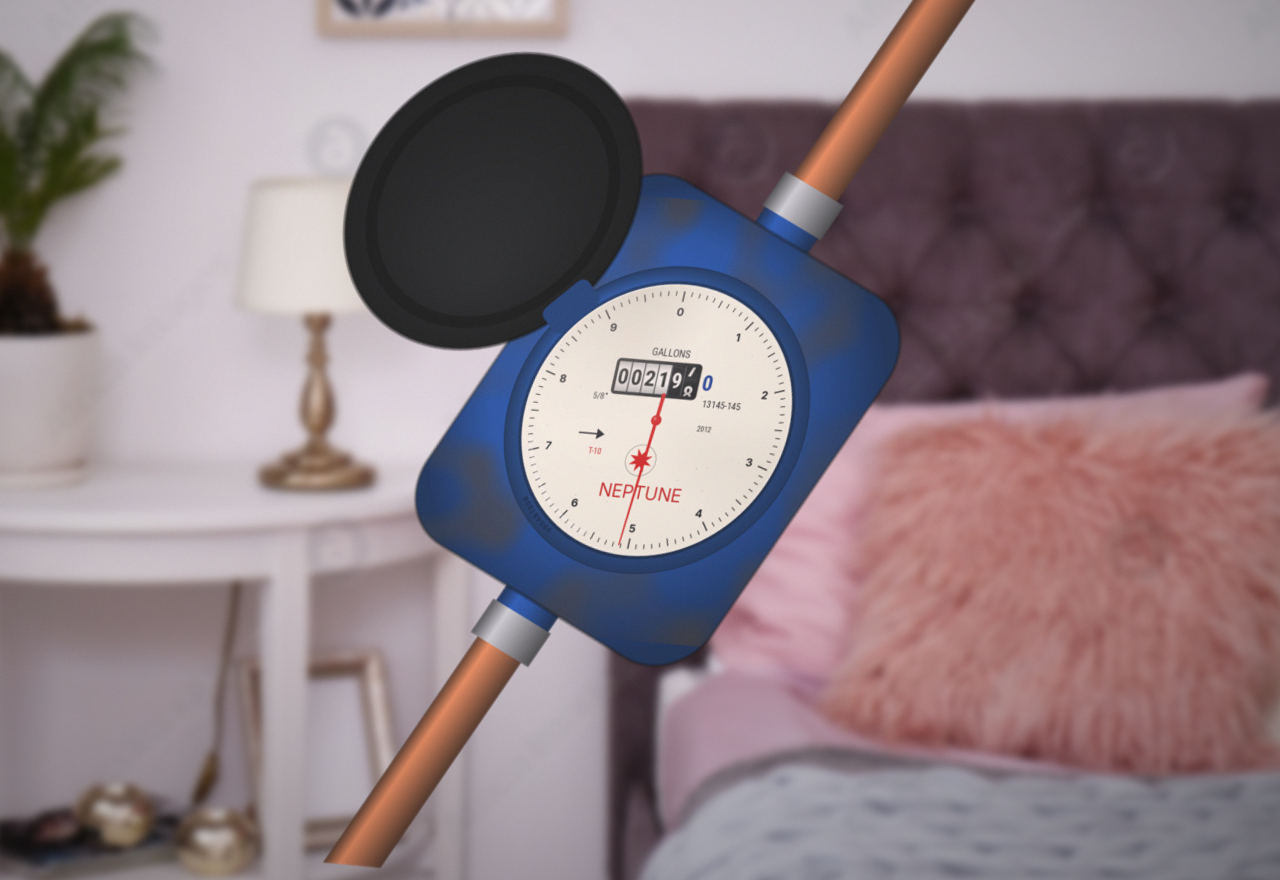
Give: 21975.1,gal
